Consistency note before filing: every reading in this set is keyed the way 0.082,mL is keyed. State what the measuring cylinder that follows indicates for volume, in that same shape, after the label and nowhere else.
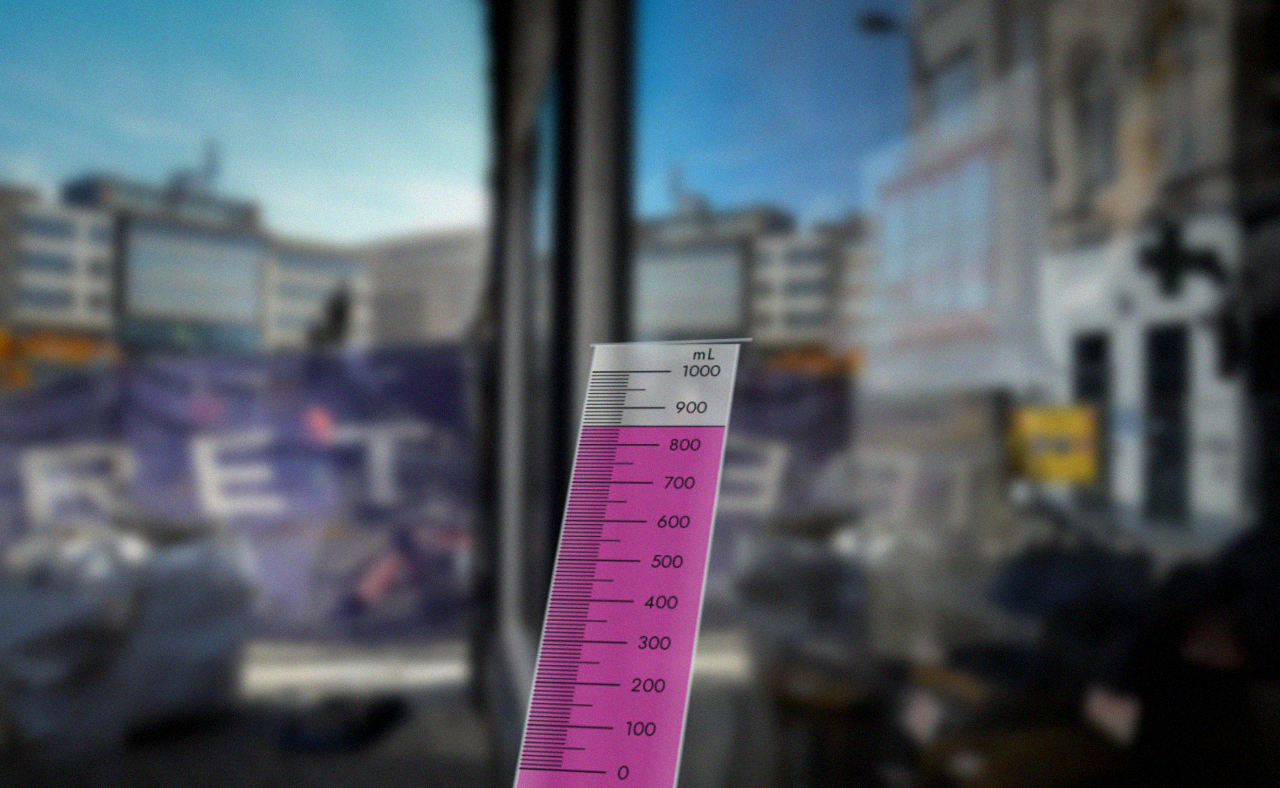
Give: 850,mL
